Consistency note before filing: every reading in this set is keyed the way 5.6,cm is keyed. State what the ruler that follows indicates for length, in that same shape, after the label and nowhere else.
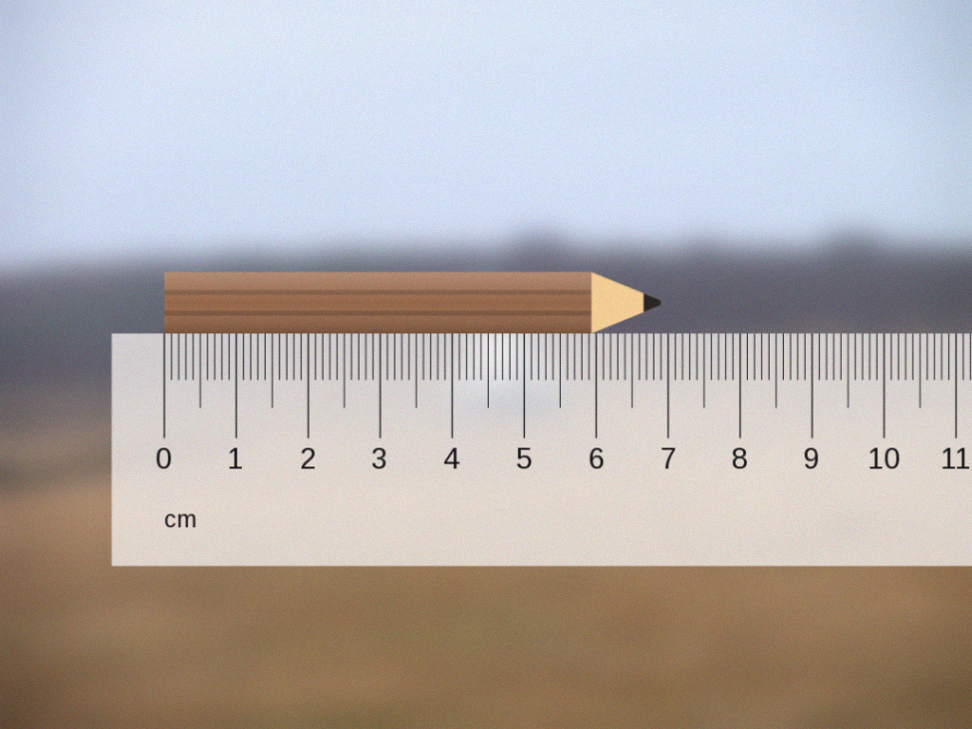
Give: 6.9,cm
